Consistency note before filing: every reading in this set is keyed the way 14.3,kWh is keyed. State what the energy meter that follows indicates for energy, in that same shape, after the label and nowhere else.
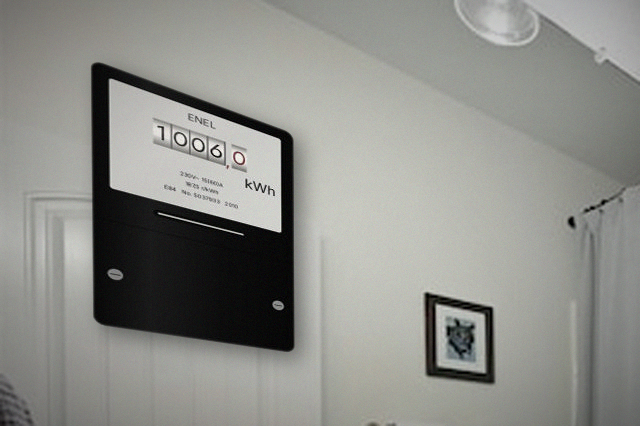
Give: 1006.0,kWh
